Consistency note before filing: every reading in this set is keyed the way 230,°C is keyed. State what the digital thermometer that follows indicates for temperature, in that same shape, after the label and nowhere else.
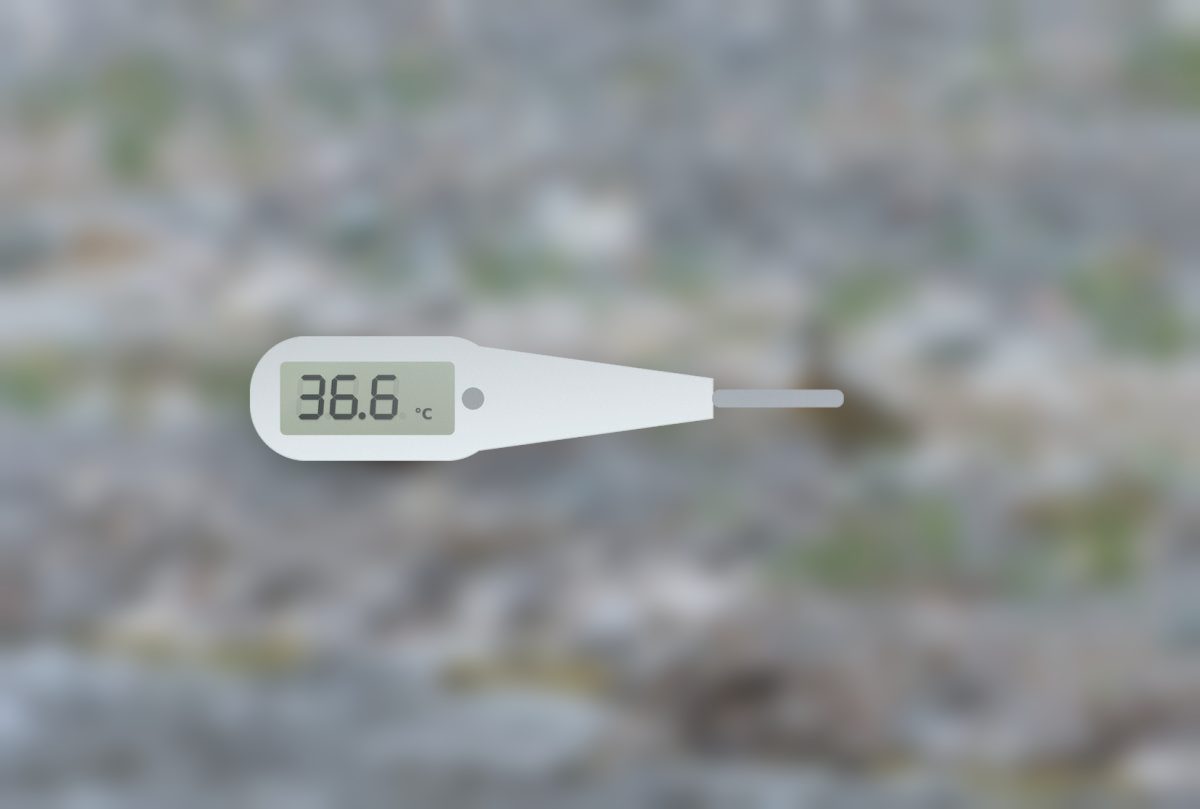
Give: 36.6,°C
